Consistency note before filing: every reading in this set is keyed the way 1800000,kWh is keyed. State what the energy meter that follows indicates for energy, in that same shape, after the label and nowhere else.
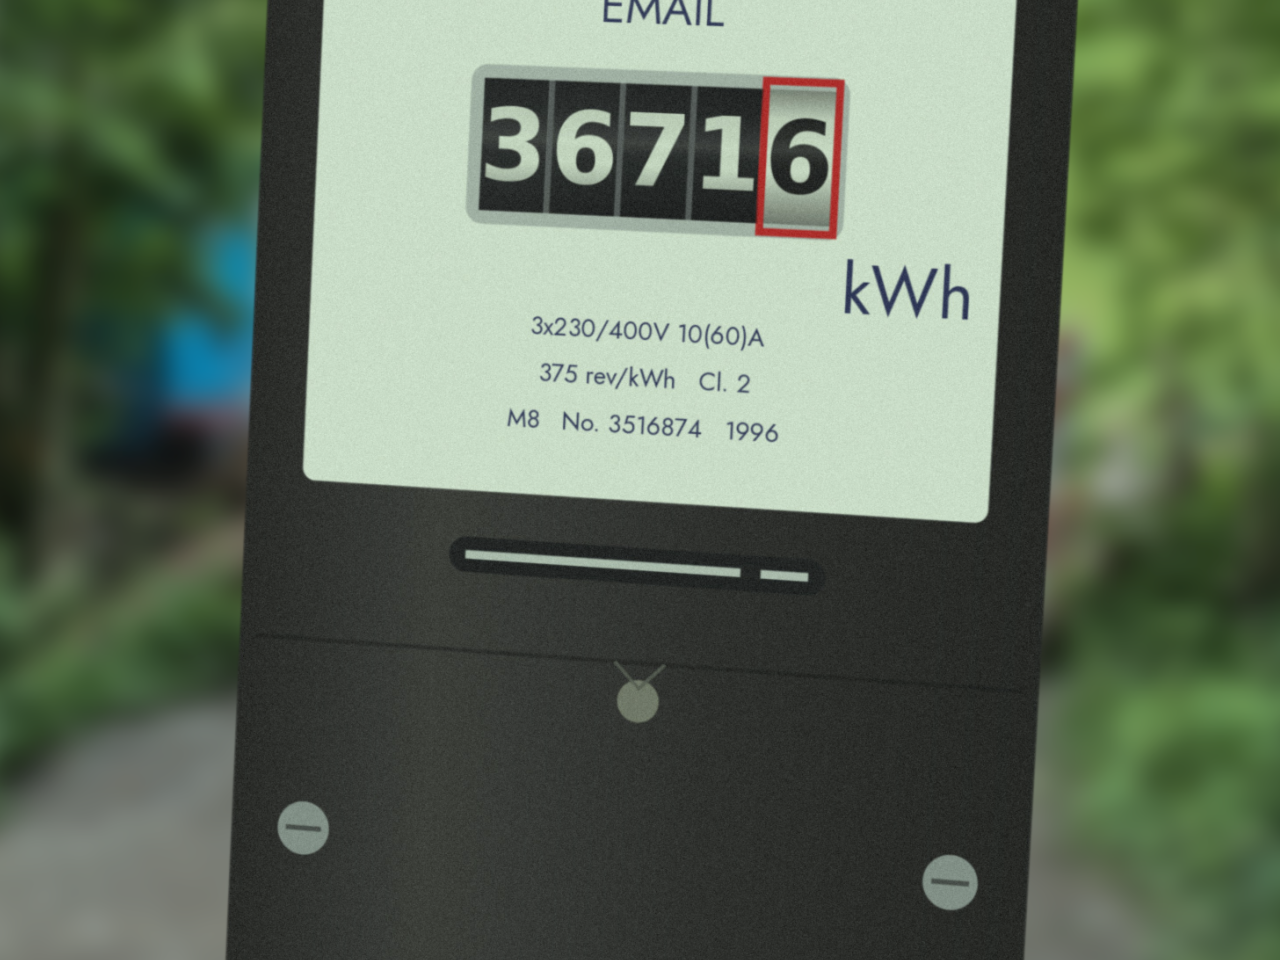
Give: 3671.6,kWh
